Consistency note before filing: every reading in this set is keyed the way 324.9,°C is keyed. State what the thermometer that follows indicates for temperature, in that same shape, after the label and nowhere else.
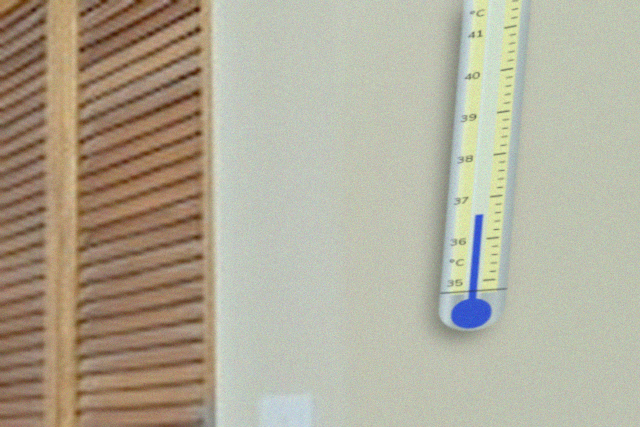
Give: 36.6,°C
